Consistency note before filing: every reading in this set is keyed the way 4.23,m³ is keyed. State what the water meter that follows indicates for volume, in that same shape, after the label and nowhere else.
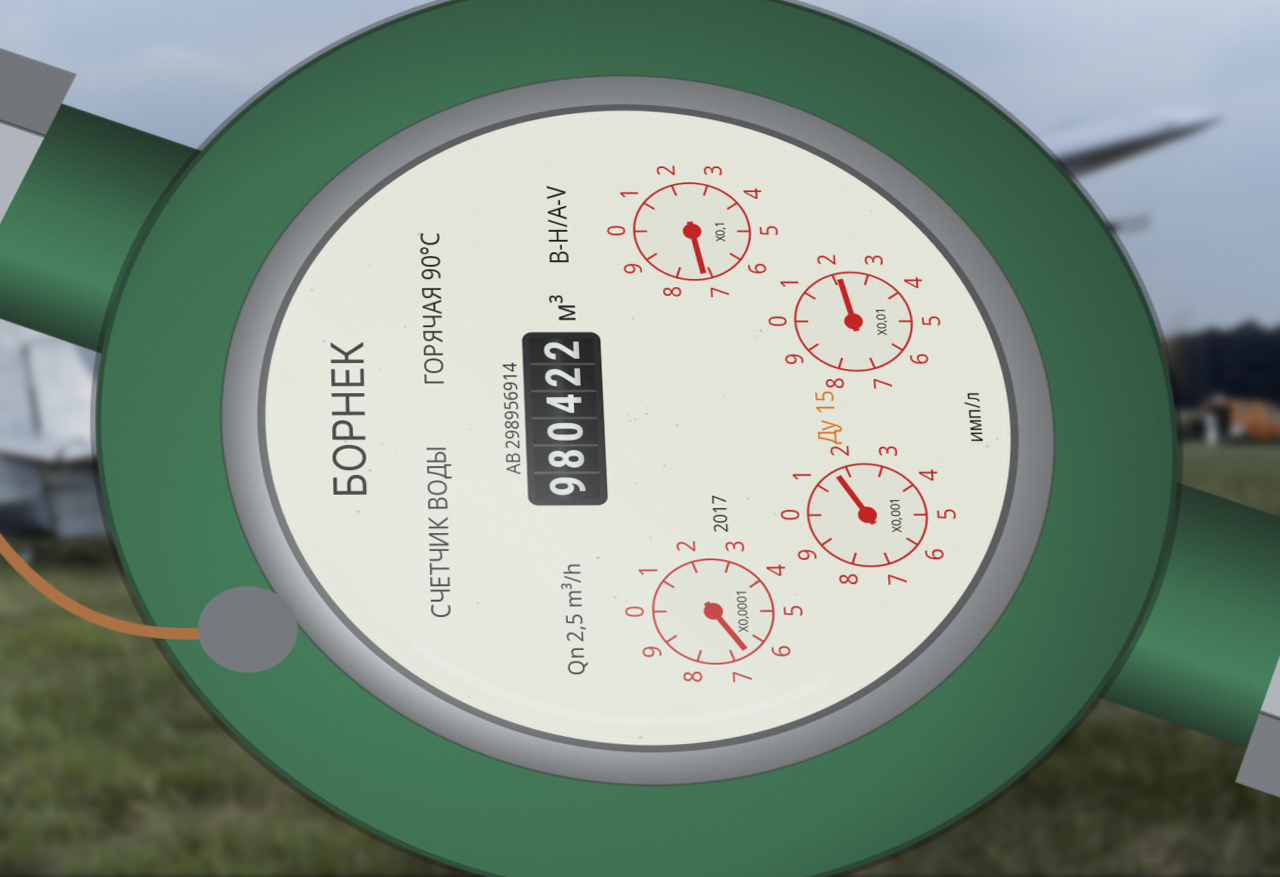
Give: 980422.7216,m³
